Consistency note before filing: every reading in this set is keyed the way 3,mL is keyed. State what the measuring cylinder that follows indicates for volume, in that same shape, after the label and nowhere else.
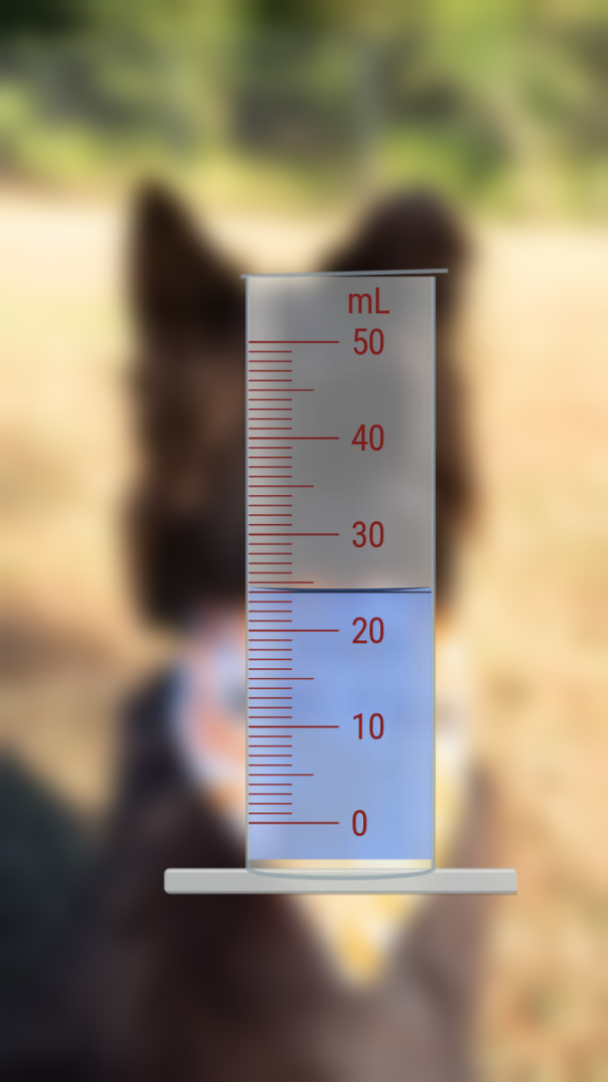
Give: 24,mL
